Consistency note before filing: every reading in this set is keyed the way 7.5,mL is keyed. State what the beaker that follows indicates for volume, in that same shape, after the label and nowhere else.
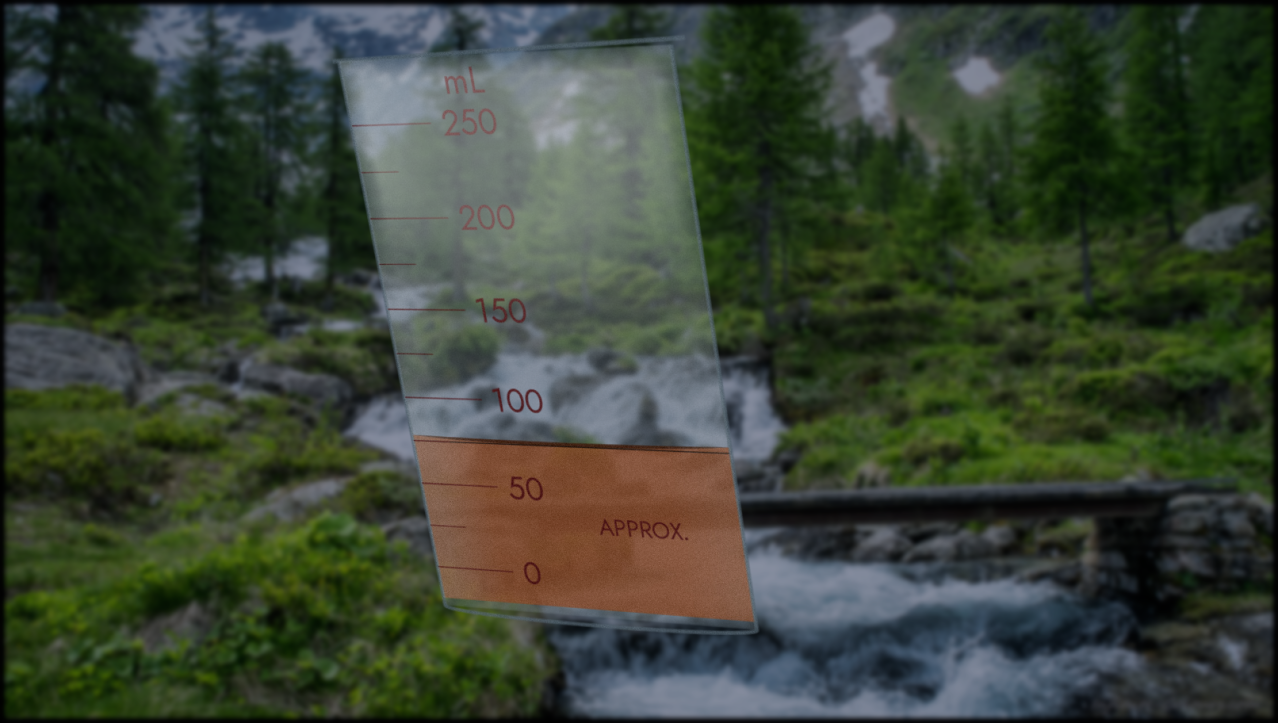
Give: 75,mL
